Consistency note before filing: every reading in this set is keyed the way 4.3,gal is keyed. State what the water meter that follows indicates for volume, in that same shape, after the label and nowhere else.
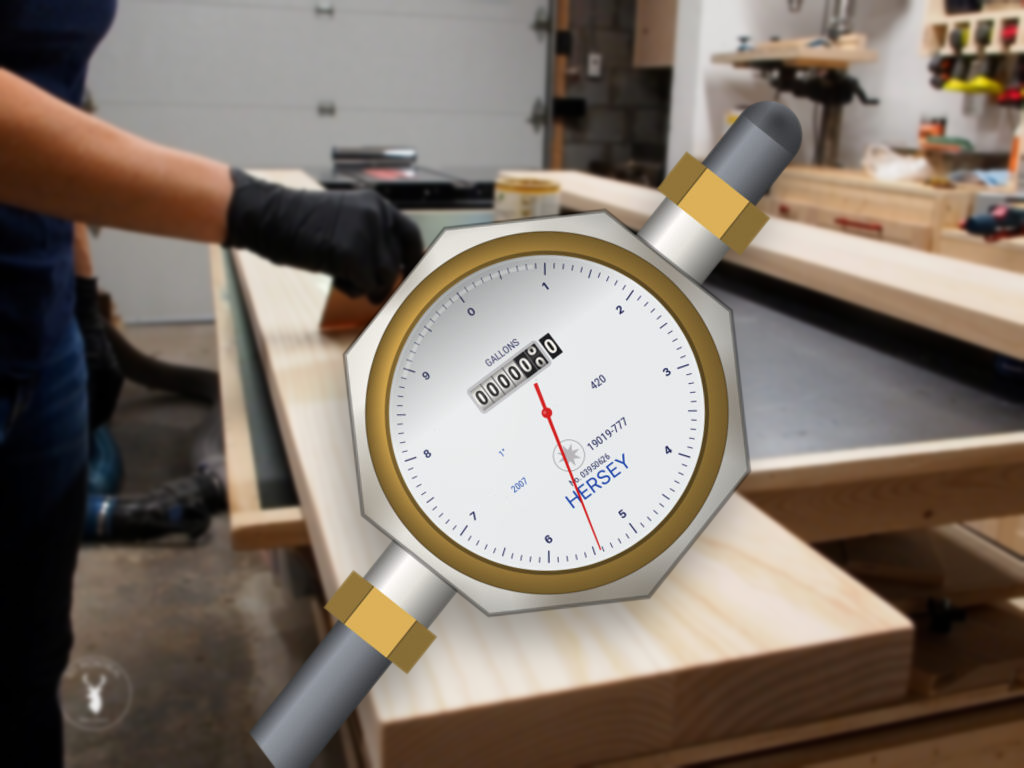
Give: 85.4,gal
